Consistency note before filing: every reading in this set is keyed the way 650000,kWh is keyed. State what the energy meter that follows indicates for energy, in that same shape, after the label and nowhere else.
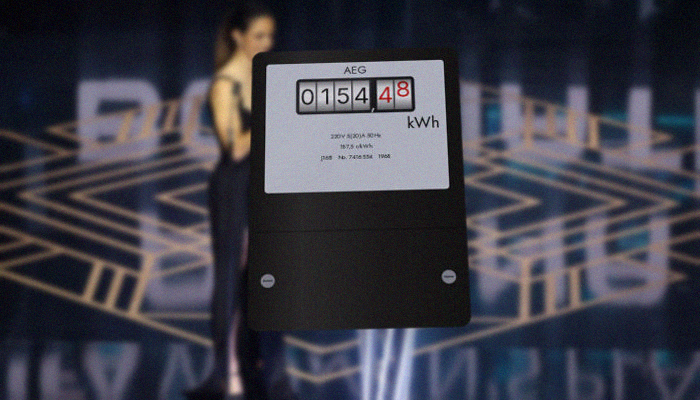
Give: 154.48,kWh
